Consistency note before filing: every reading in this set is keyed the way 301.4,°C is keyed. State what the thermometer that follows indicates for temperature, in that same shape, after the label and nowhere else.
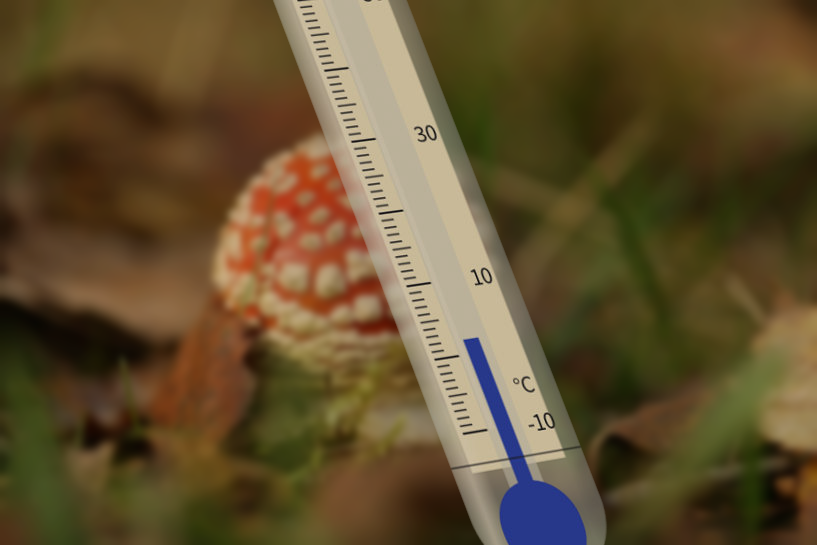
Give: 2,°C
